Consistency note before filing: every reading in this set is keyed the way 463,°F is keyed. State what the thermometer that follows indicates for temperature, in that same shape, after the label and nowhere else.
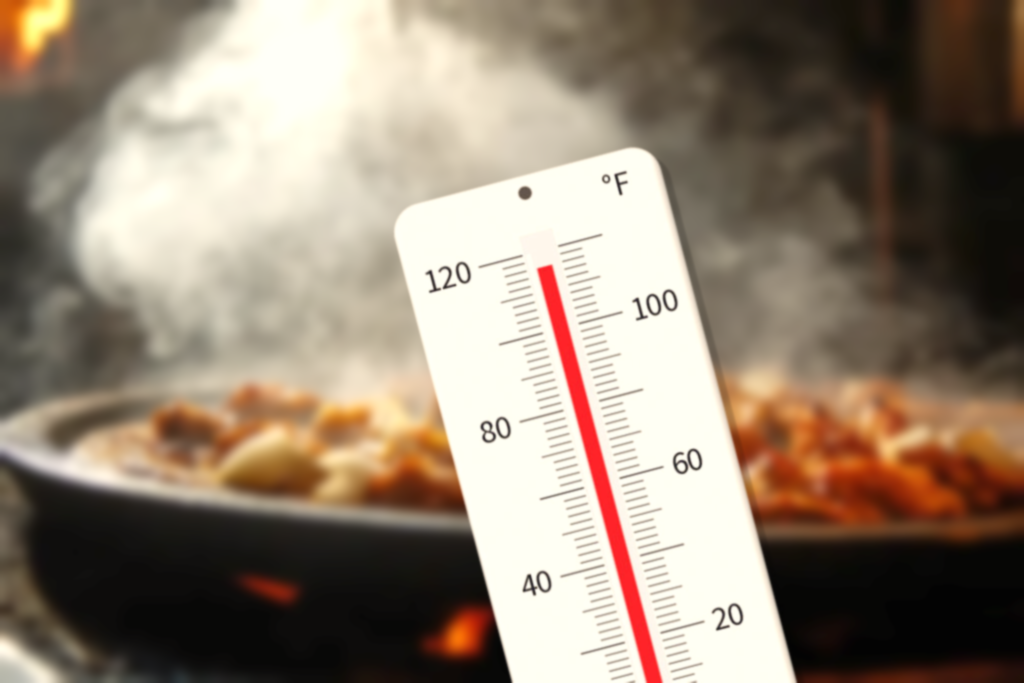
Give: 116,°F
